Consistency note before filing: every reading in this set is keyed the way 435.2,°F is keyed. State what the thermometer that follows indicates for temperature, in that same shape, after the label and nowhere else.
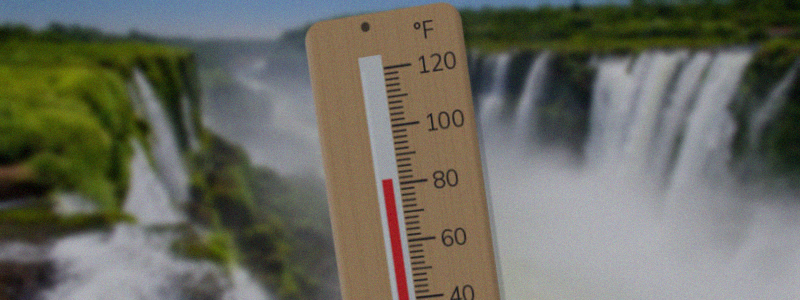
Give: 82,°F
